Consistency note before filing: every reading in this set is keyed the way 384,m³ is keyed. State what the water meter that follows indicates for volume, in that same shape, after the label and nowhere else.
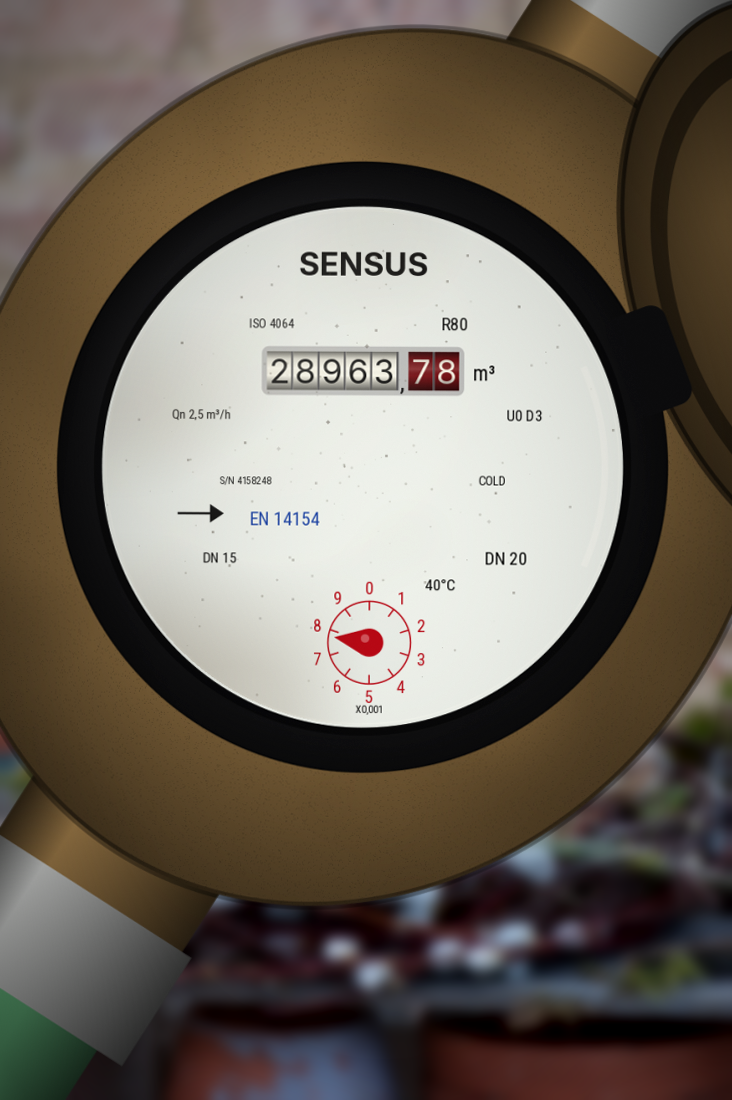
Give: 28963.787,m³
